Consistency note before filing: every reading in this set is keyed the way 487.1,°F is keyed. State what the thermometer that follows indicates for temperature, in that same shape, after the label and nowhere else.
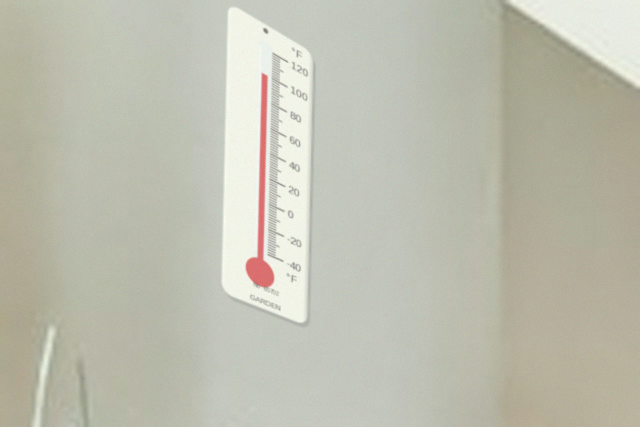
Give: 100,°F
